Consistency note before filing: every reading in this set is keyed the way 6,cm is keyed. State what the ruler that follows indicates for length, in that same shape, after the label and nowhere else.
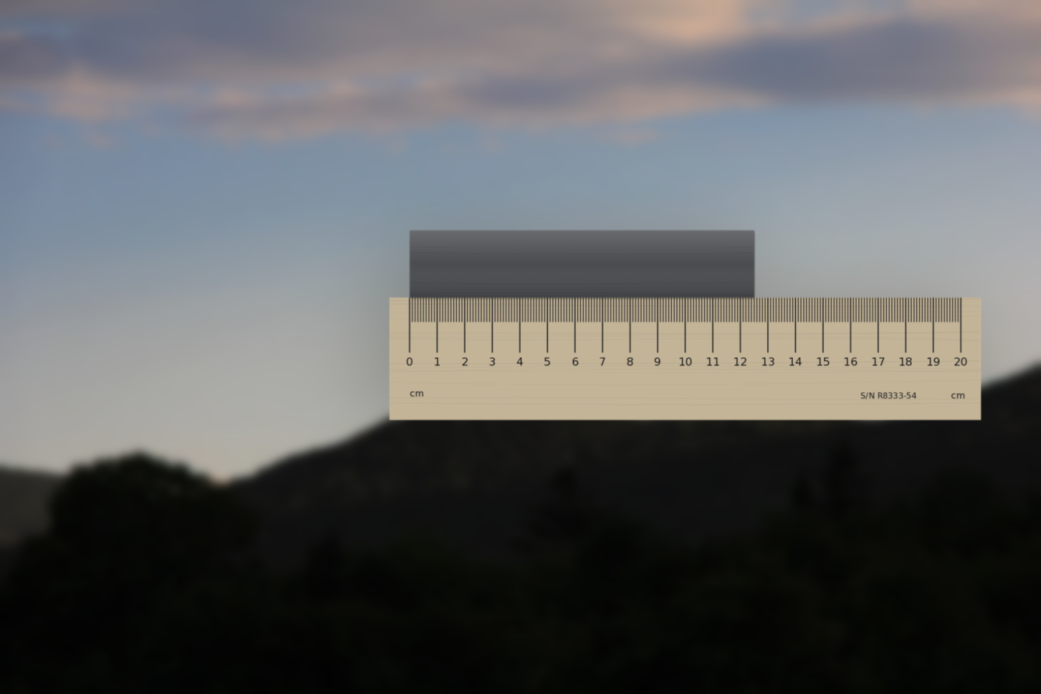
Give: 12.5,cm
